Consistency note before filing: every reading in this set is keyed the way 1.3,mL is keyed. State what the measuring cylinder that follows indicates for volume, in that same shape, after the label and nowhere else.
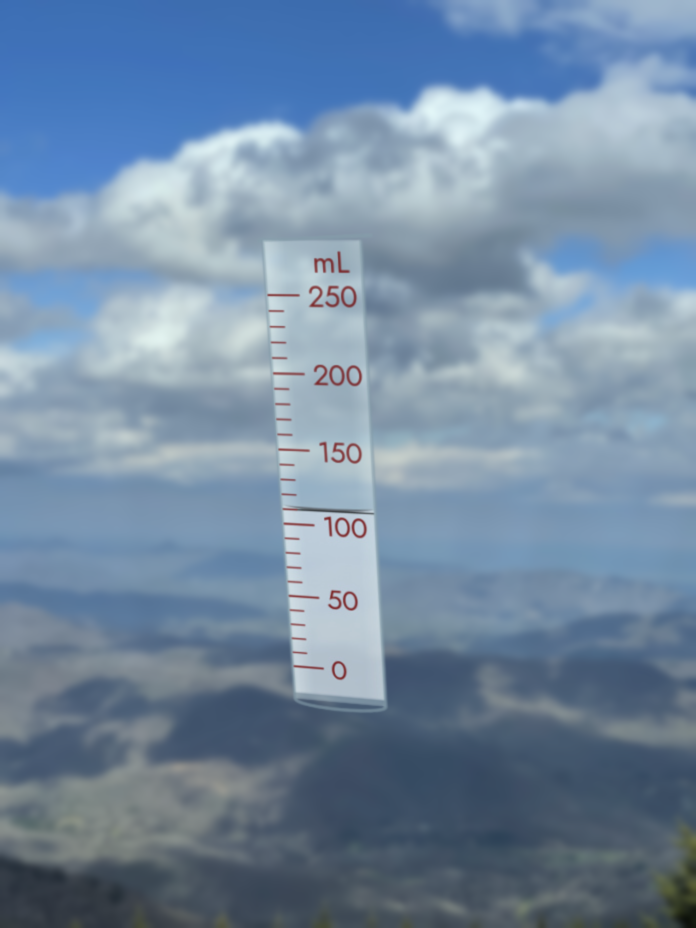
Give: 110,mL
